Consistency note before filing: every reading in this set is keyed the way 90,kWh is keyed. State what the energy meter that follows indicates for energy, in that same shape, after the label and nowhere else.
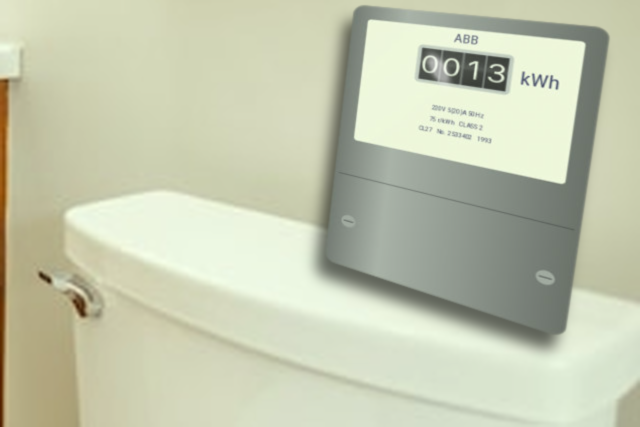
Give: 13,kWh
